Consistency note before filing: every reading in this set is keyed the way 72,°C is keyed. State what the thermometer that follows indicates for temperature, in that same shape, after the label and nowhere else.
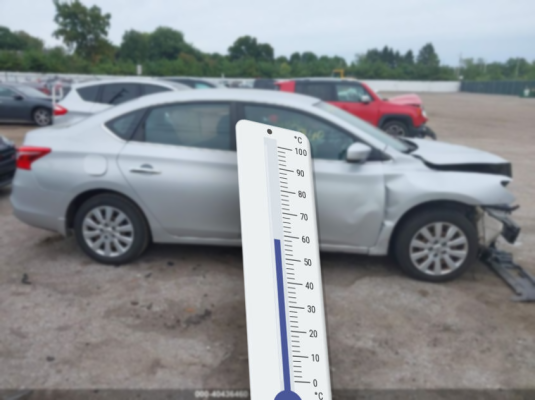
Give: 58,°C
